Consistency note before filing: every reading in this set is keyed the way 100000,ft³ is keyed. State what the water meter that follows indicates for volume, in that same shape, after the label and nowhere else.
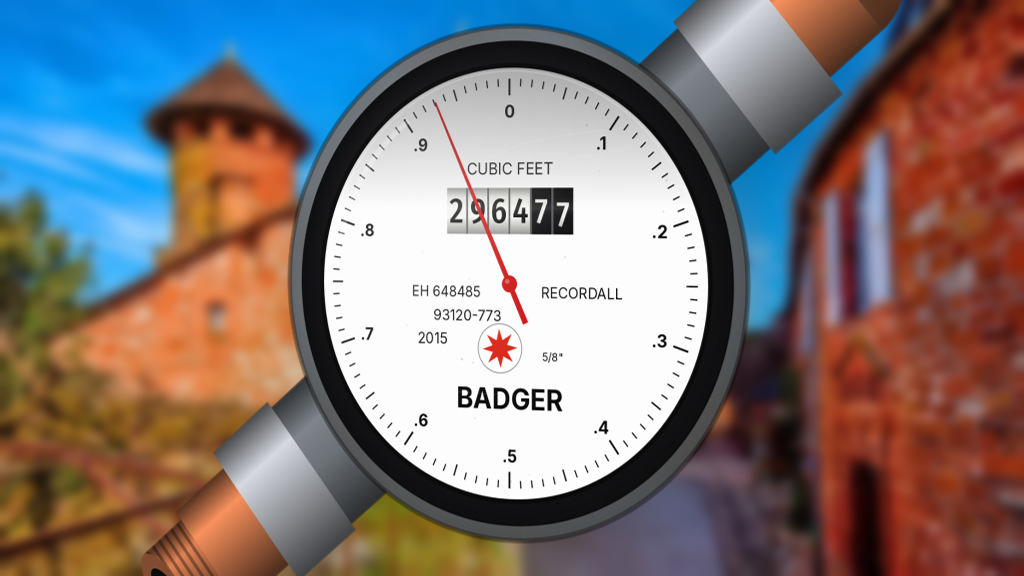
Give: 296476.93,ft³
